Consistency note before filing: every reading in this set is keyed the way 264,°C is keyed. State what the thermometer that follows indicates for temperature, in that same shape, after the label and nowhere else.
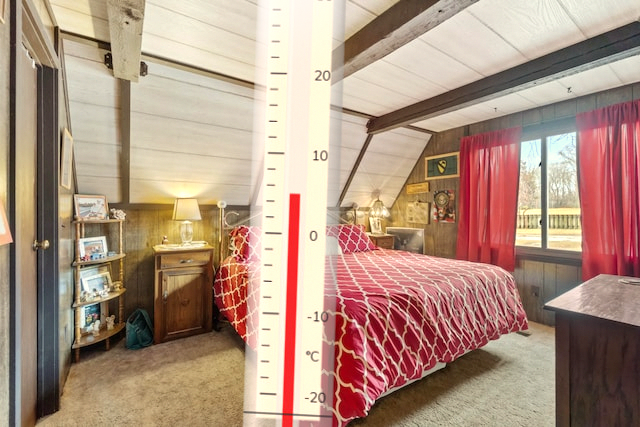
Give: 5,°C
